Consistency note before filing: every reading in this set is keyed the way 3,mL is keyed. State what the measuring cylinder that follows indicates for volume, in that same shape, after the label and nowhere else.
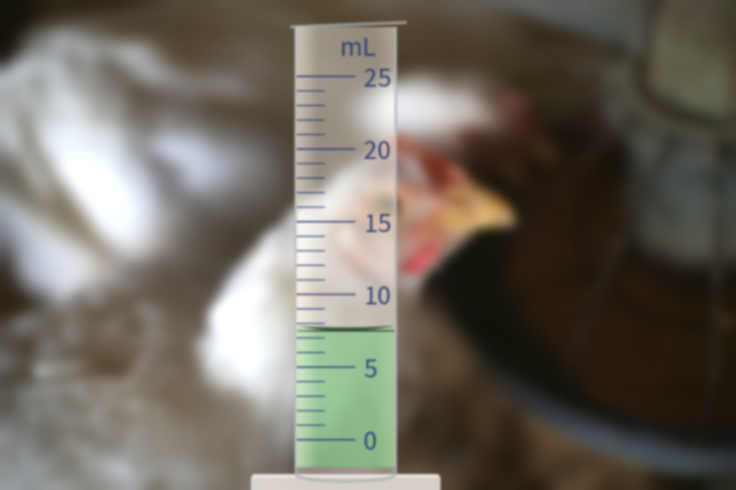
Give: 7.5,mL
